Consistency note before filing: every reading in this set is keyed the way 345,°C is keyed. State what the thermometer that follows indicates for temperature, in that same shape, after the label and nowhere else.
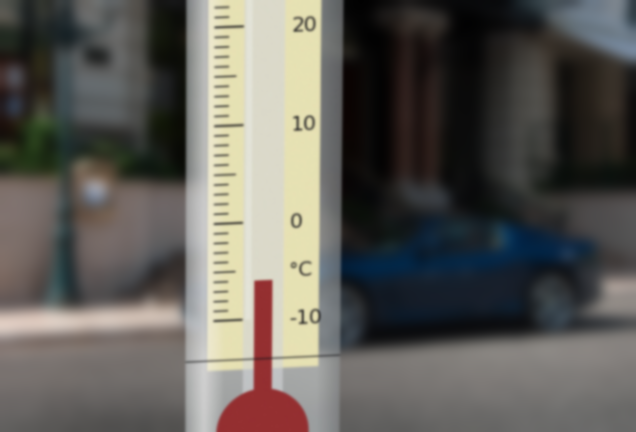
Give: -6,°C
